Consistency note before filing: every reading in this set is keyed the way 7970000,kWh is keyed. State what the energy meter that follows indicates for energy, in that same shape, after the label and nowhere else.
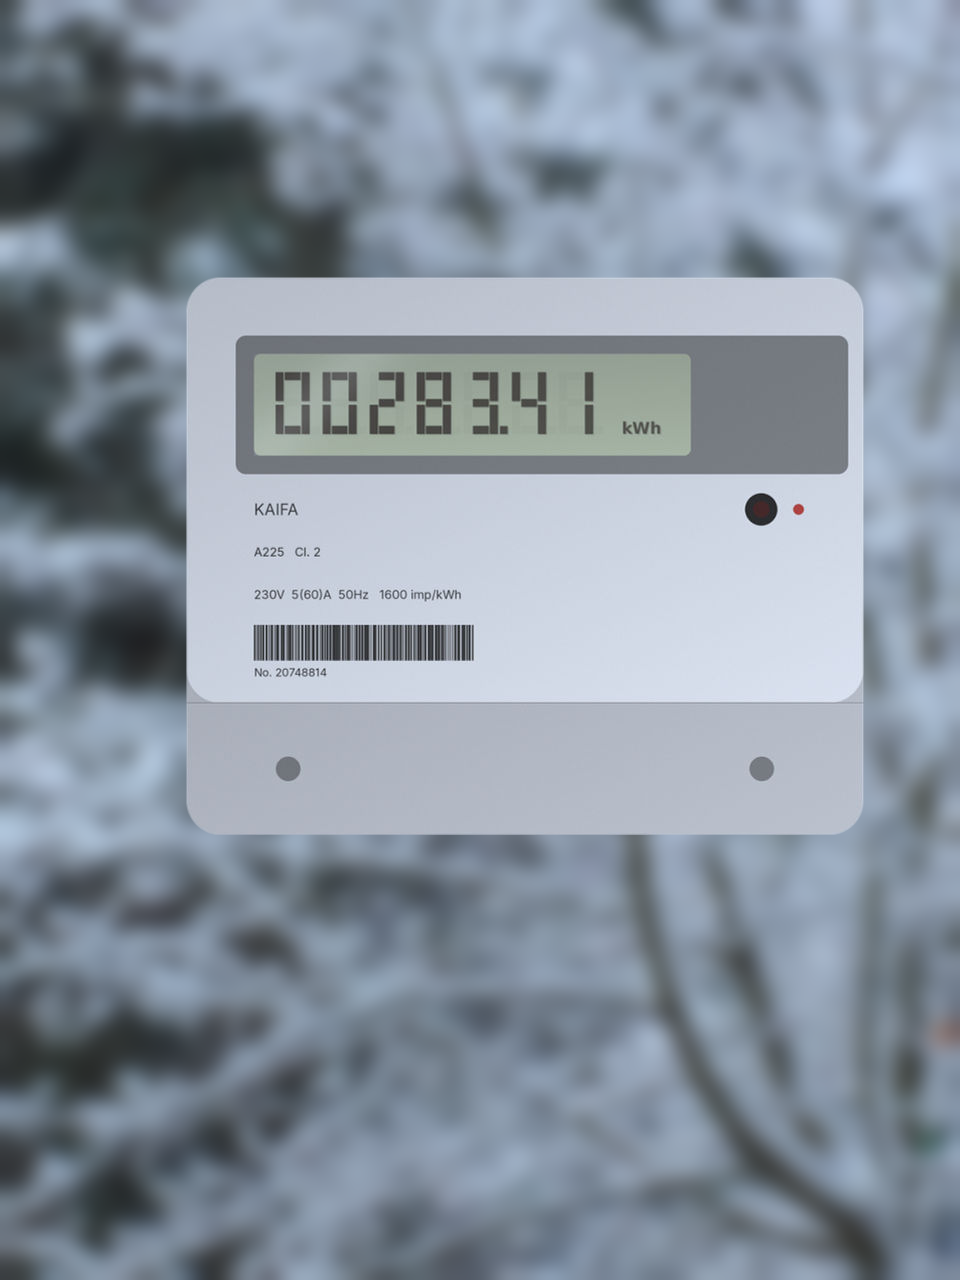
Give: 283.41,kWh
